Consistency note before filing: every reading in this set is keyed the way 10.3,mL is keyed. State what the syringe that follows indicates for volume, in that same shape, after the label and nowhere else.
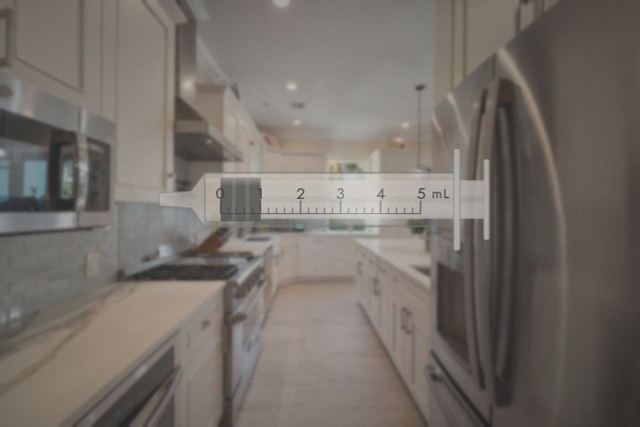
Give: 0,mL
